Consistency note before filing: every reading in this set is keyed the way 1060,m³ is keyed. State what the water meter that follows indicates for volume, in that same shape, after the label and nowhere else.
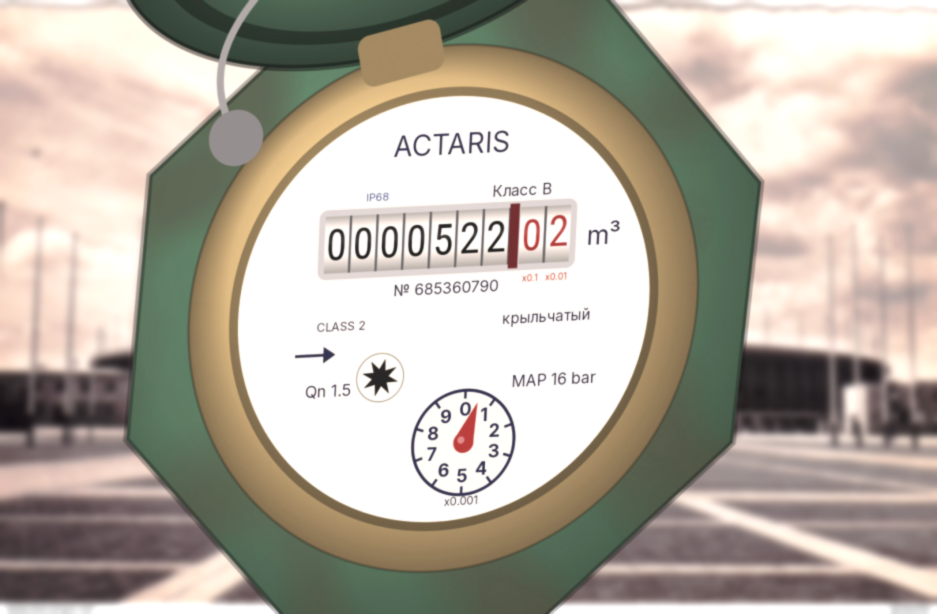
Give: 522.020,m³
